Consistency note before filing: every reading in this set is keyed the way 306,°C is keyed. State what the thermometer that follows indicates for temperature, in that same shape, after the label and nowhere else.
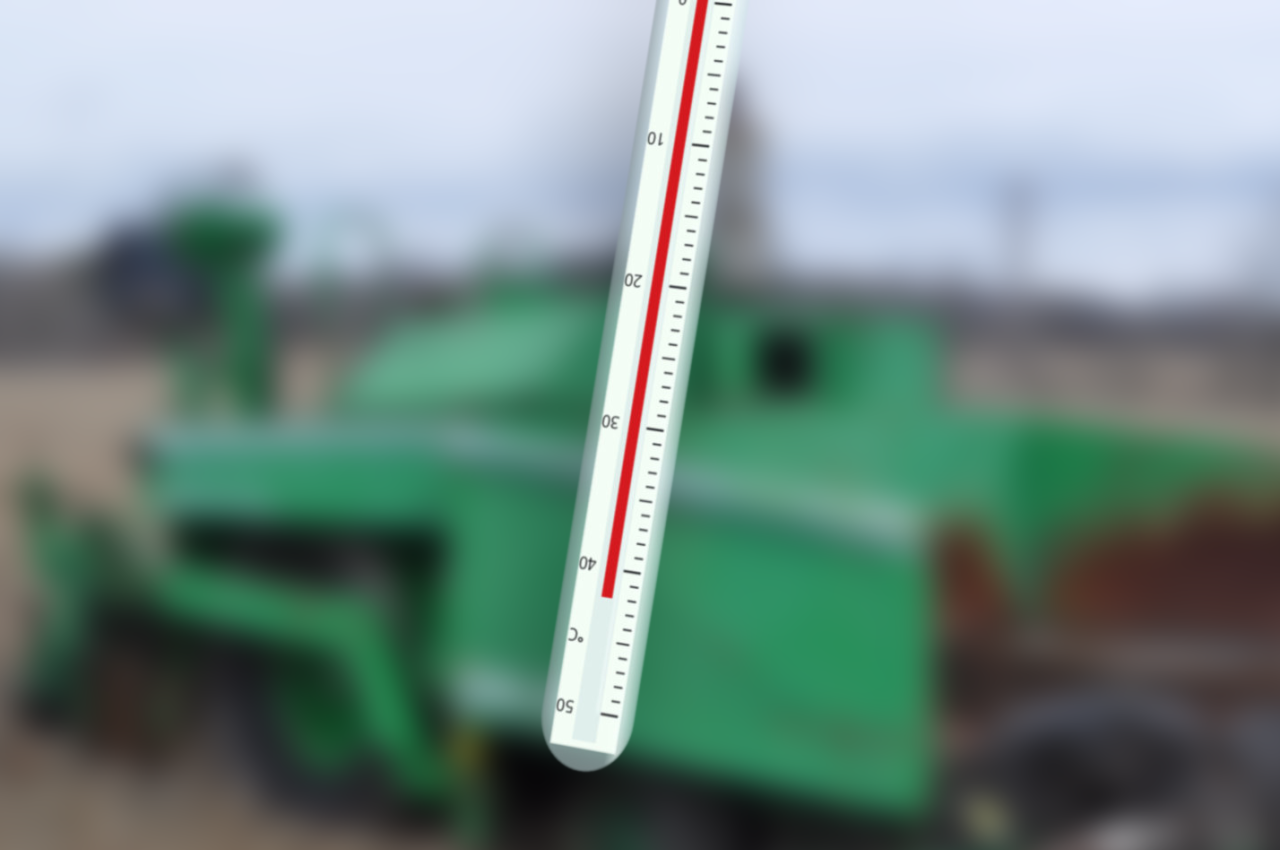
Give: 42,°C
